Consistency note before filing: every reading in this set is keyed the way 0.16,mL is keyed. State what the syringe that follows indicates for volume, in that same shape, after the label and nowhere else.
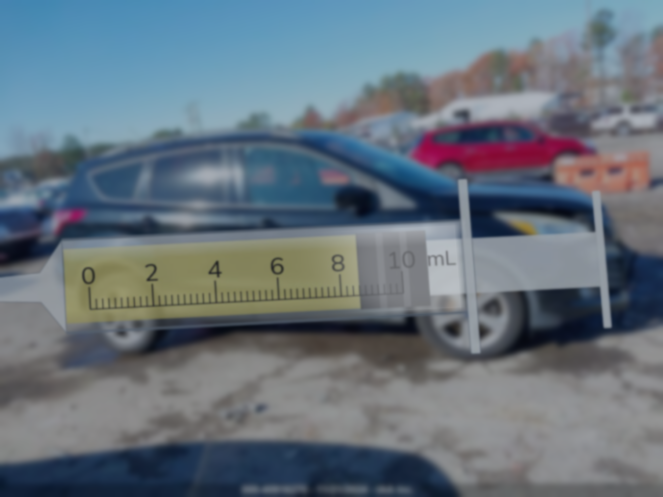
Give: 8.6,mL
